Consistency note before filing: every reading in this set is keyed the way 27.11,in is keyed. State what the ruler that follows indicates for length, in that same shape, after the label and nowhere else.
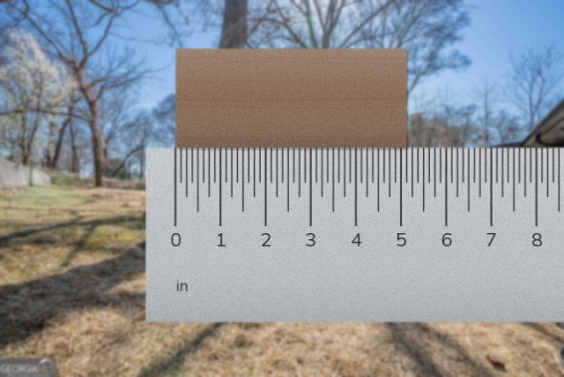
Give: 5.125,in
